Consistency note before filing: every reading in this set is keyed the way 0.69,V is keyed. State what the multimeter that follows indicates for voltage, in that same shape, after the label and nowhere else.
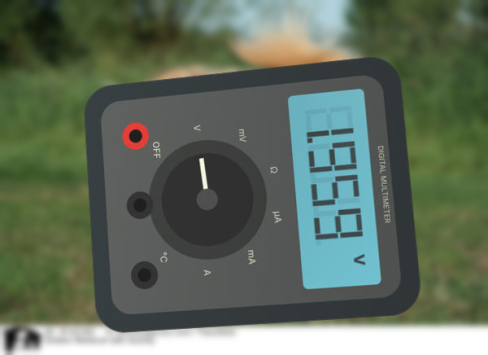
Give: 1.959,V
